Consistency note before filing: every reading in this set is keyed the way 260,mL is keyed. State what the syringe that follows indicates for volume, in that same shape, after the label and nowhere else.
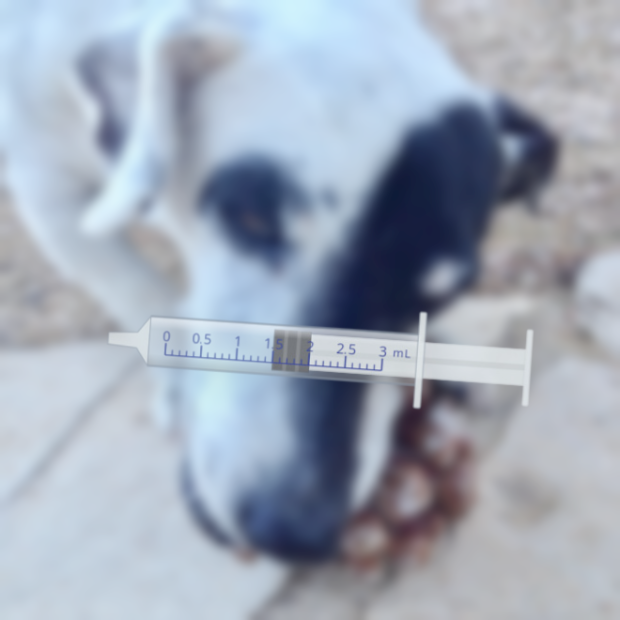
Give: 1.5,mL
